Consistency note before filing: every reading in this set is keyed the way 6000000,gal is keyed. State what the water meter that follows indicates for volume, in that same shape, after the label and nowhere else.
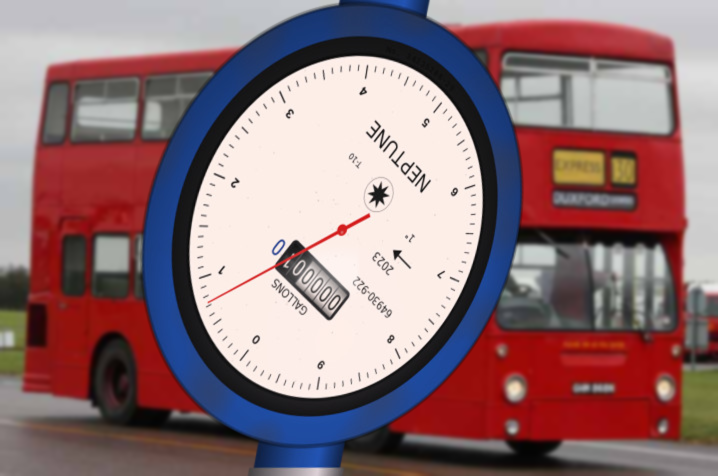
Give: 10.7,gal
